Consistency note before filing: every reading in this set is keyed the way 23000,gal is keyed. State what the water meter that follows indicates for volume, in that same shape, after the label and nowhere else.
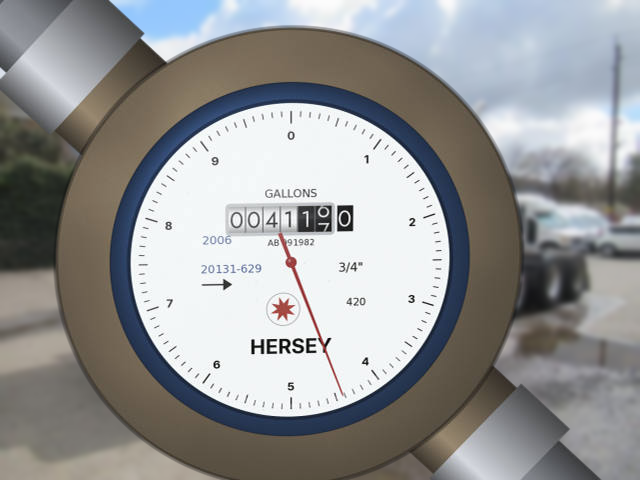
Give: 41164.4,gal
